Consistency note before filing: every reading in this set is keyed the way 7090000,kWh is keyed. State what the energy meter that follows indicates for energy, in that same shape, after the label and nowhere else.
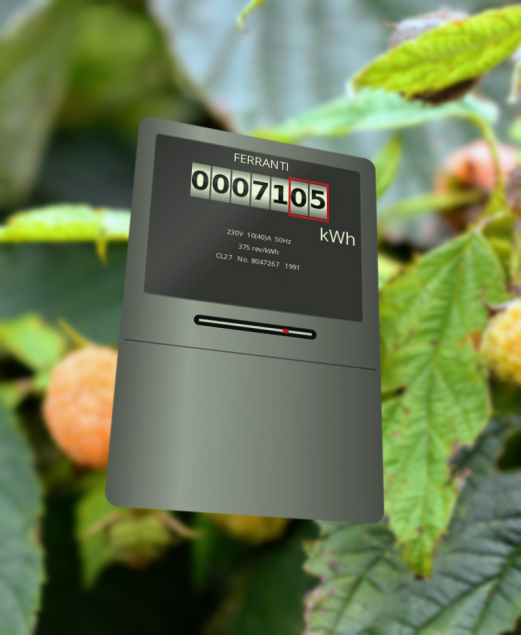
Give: 71.05,kWh
